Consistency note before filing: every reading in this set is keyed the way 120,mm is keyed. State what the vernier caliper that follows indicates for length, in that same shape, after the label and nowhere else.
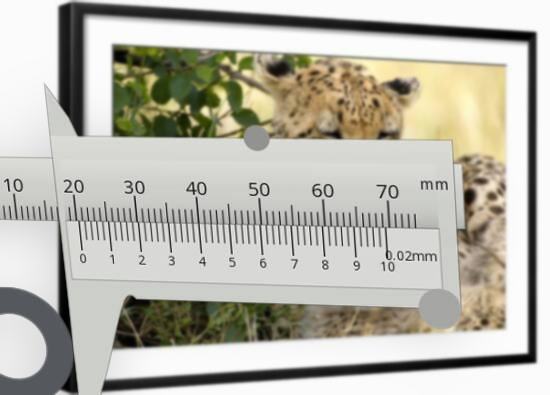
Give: 20.4,mm
